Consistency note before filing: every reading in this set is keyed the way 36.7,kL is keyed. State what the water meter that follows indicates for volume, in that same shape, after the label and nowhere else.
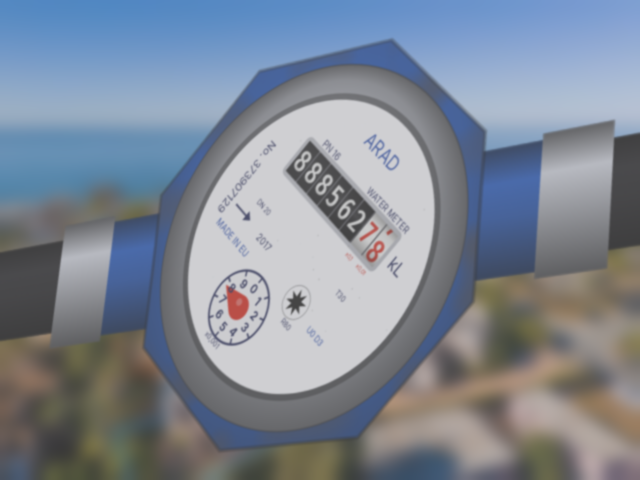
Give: 888562.777,kL
